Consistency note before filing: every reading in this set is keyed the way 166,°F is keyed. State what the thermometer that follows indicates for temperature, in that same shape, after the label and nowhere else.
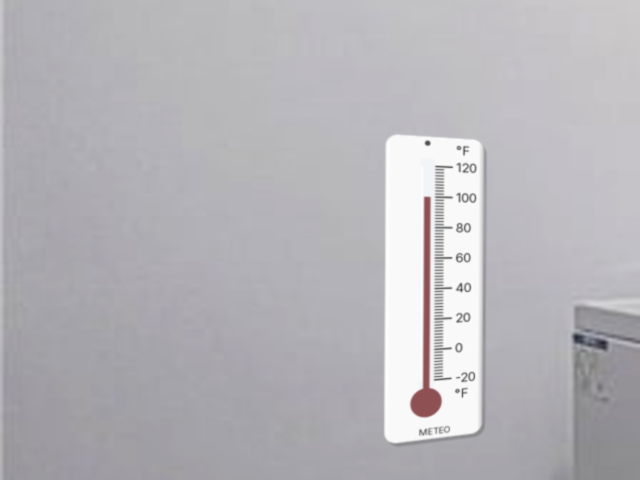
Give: 100,°F
